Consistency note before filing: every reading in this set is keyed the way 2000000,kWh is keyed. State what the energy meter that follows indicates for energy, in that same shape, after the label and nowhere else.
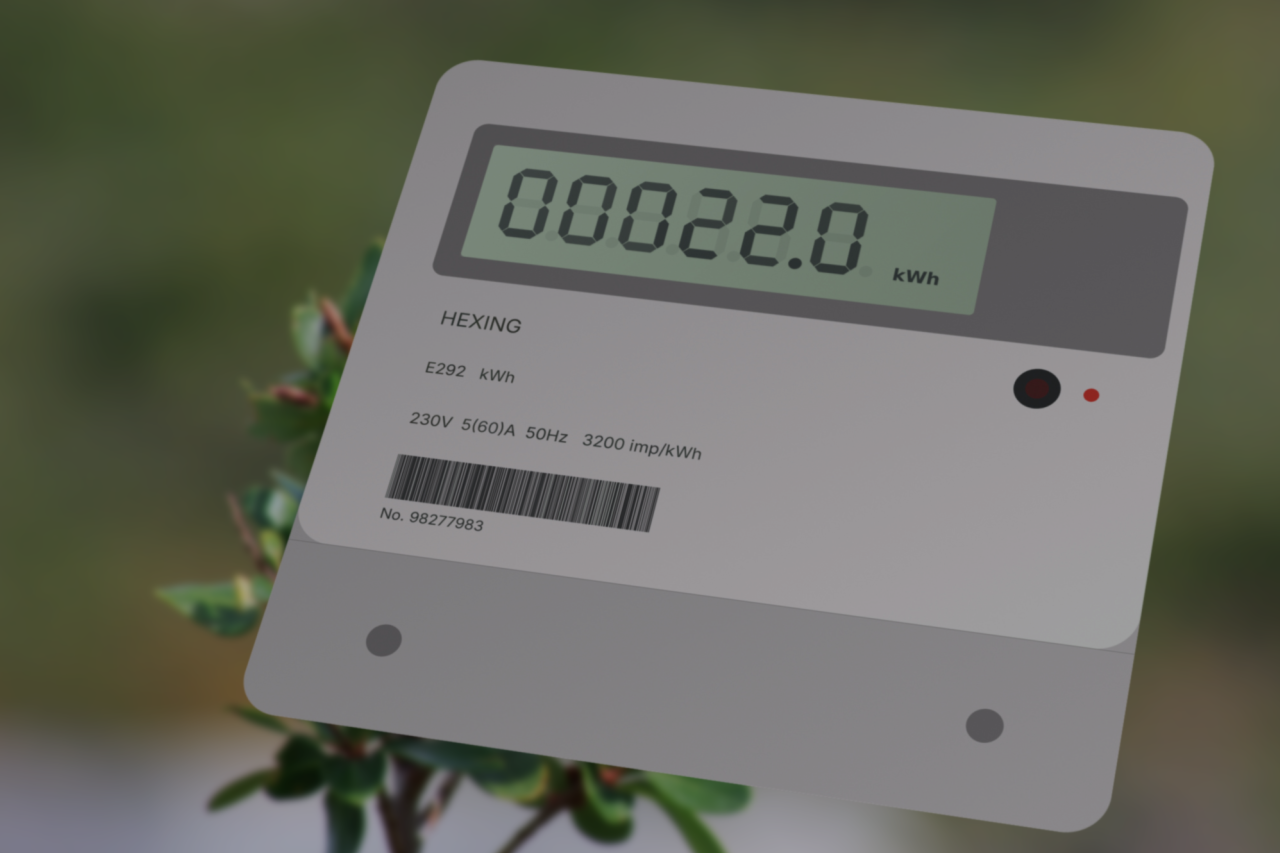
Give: 22.0,kWh
